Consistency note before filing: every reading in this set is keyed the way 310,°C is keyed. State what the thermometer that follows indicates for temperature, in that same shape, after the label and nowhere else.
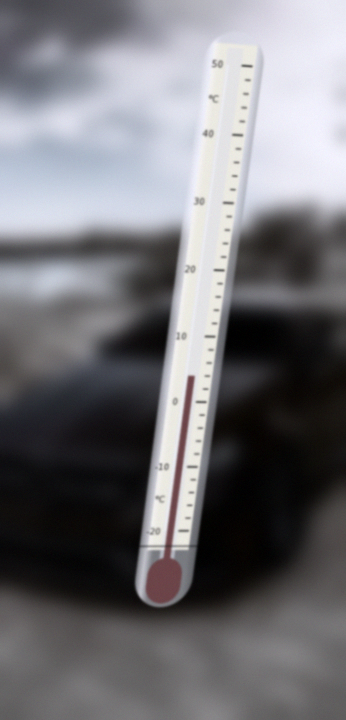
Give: 4,°C
